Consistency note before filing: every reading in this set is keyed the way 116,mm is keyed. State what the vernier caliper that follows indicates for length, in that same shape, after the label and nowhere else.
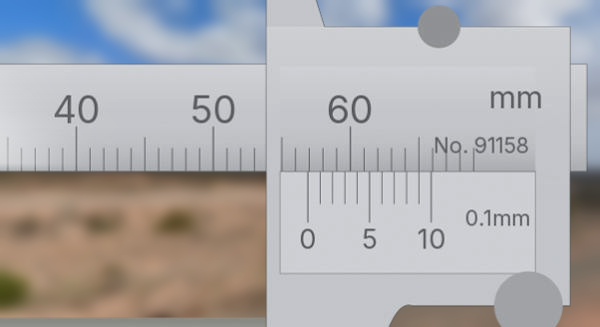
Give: 56.9,mm
